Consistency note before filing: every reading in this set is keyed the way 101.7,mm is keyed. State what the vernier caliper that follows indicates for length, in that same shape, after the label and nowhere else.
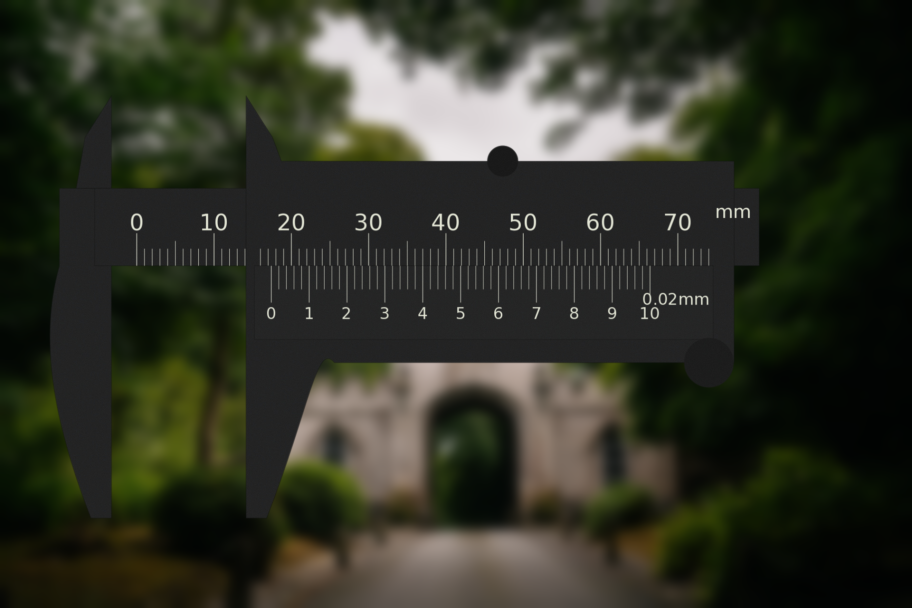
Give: 17.4,mm
